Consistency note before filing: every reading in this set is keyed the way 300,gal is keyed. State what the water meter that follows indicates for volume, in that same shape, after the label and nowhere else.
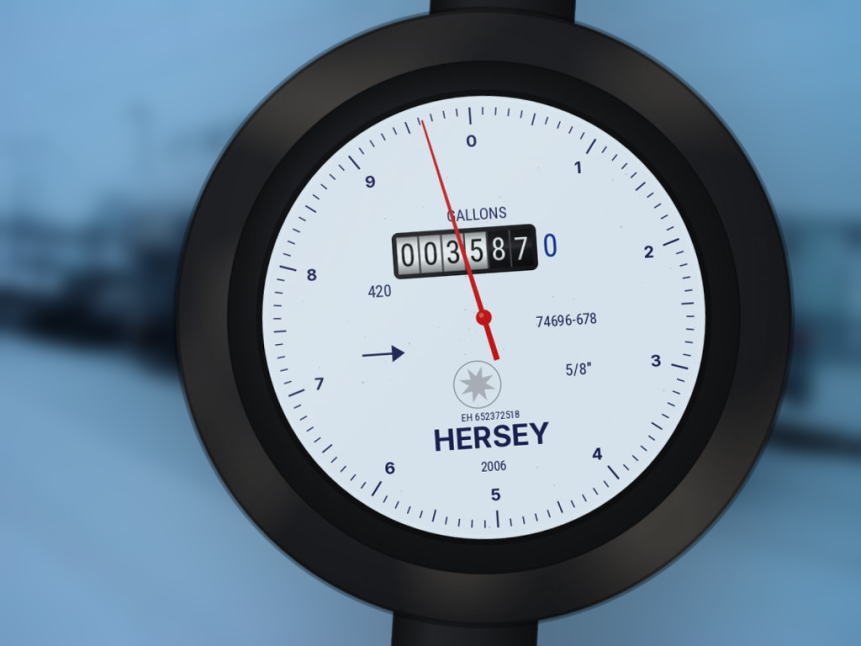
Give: 35869.6,gal
